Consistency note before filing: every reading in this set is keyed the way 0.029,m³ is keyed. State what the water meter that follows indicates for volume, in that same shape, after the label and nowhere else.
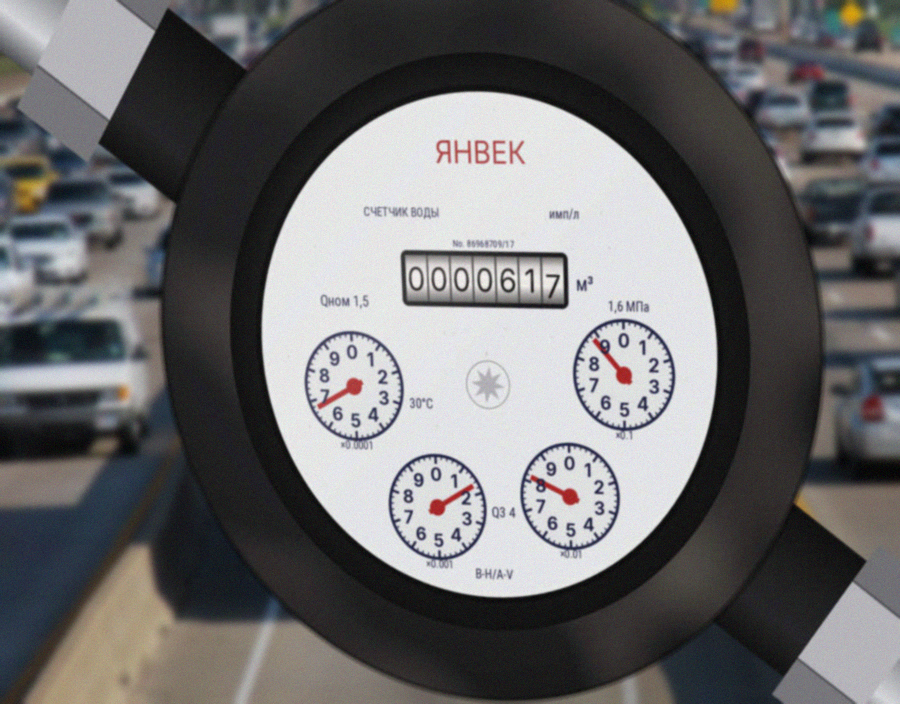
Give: 616.8816,m³
